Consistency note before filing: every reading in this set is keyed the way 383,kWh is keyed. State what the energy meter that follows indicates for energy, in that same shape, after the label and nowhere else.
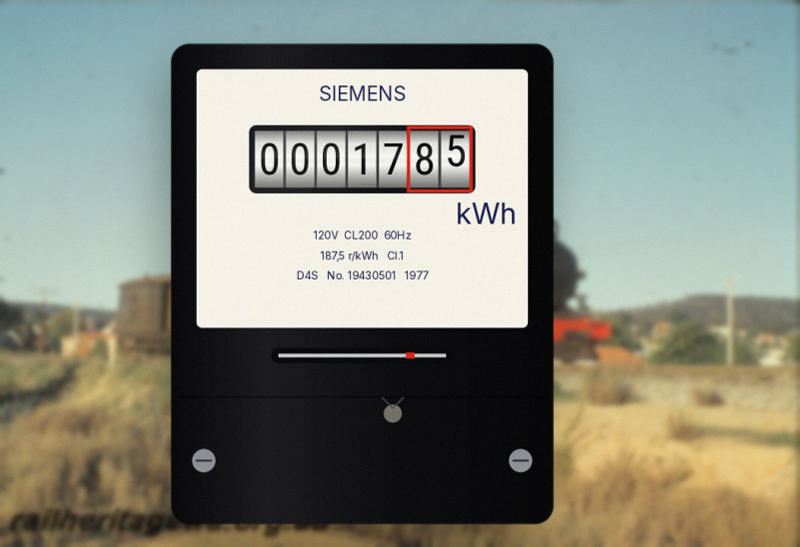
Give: 17.85,kWh
